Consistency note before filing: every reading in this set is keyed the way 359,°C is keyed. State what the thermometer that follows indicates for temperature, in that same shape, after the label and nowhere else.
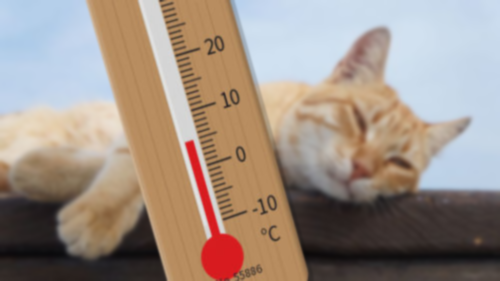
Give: 5,°C
